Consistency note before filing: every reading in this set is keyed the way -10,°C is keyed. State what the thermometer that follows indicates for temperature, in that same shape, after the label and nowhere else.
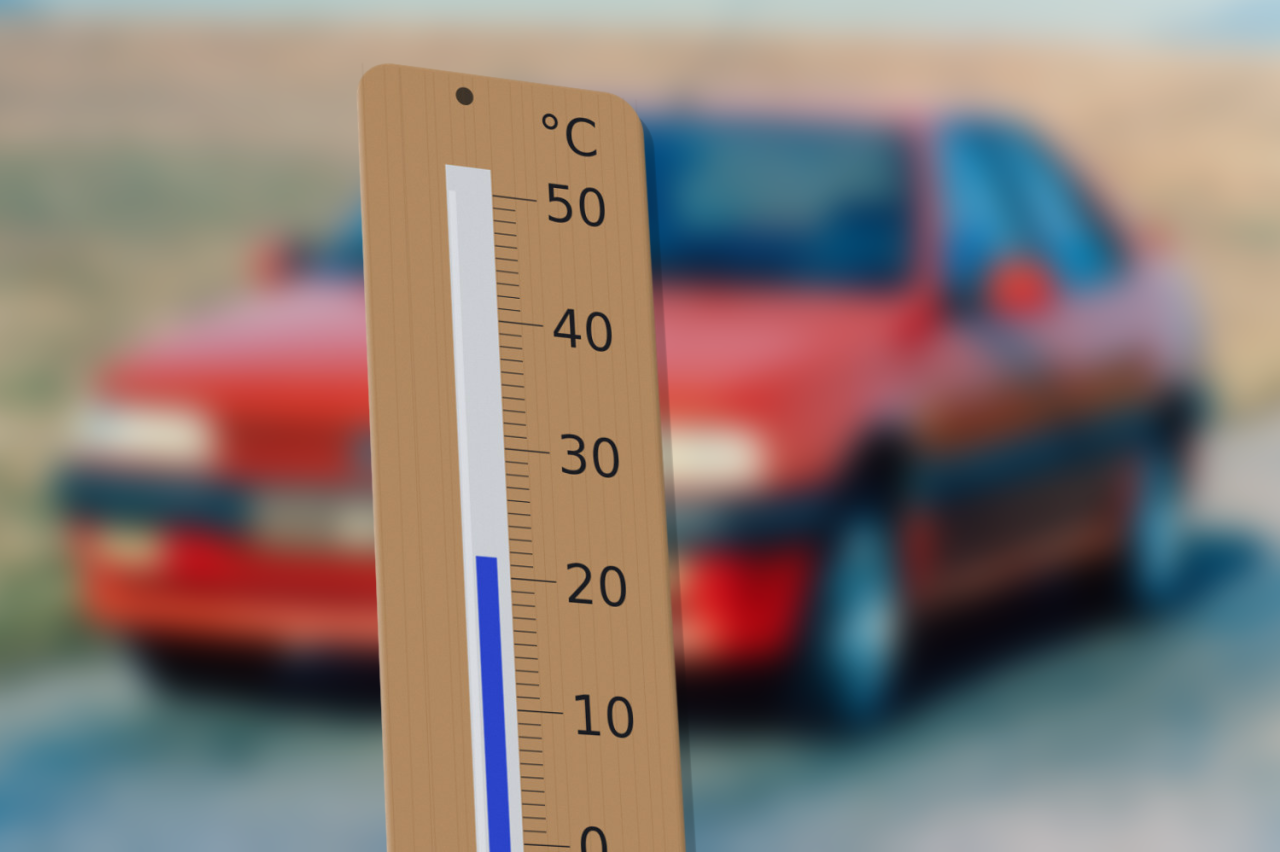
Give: 21.5,°C
